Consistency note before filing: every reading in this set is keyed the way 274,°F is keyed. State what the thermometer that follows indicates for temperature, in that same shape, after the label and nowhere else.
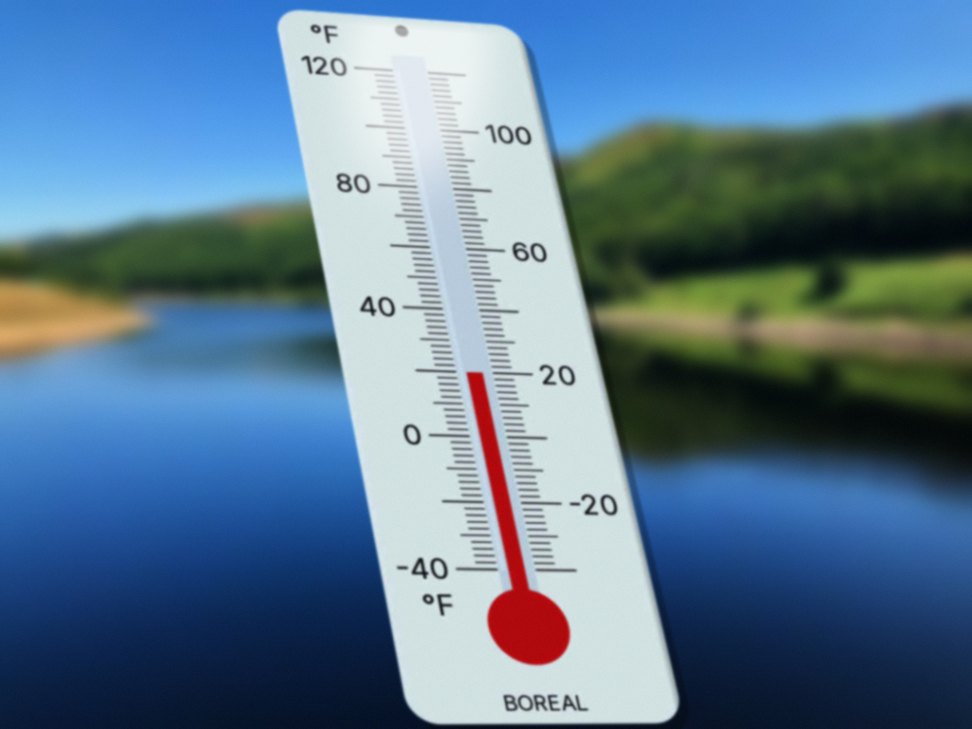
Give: 20,°F
